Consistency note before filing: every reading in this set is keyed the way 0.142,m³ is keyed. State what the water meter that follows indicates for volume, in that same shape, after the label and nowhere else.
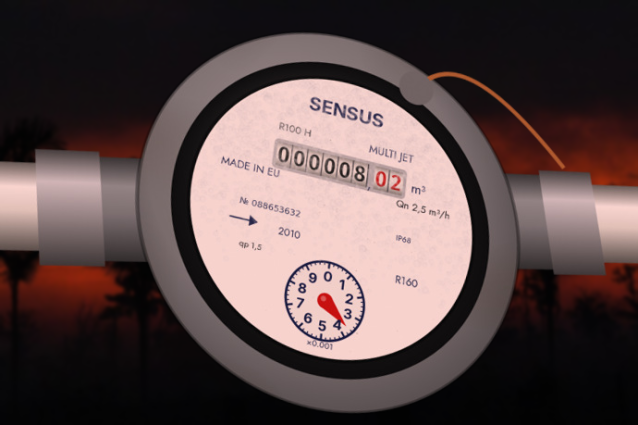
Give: 8.023,m³
